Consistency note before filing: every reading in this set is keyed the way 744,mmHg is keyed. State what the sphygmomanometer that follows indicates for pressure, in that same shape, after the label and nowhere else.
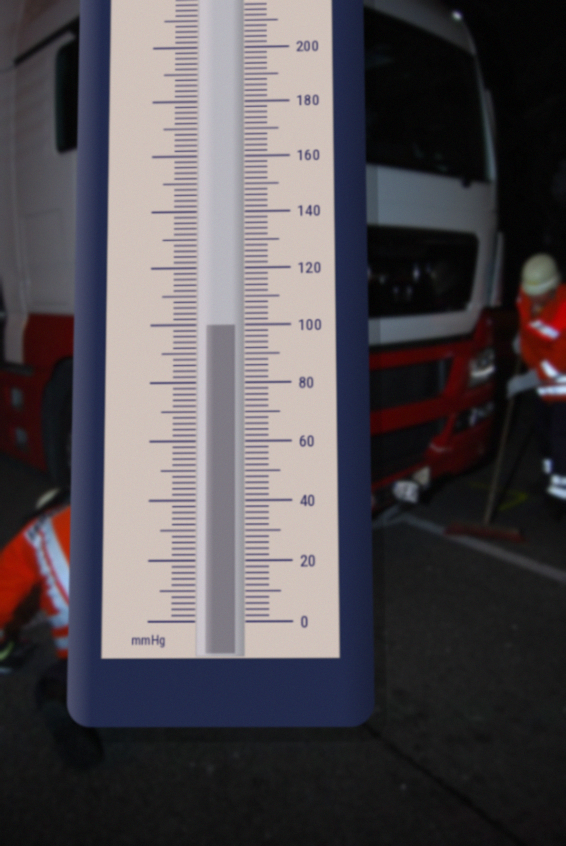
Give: 100,mmHg
